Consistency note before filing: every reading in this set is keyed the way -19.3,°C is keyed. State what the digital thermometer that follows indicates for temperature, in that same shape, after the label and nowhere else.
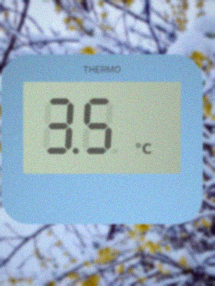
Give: 3.5,°C
